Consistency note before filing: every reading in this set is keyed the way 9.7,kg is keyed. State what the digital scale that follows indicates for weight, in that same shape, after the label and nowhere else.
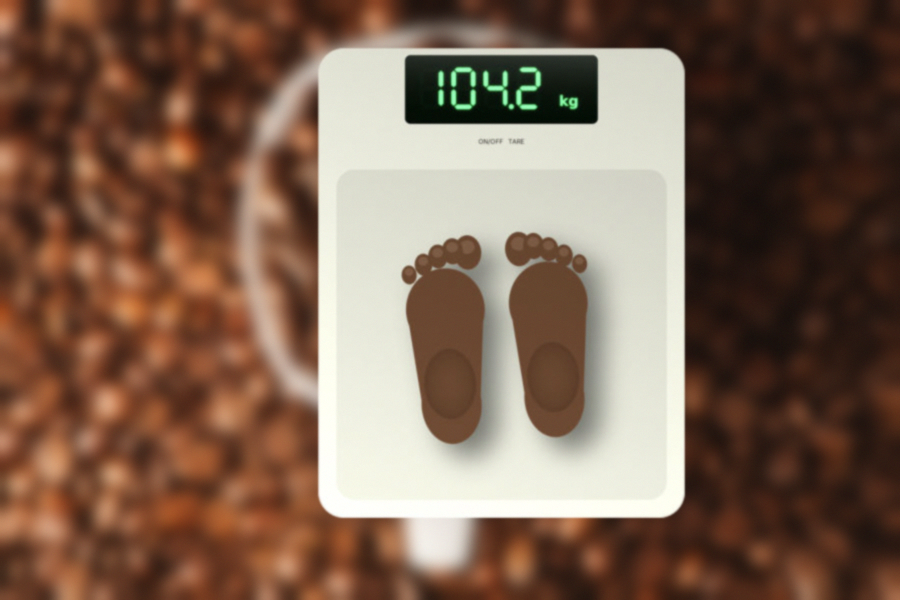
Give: 104.2,kg
